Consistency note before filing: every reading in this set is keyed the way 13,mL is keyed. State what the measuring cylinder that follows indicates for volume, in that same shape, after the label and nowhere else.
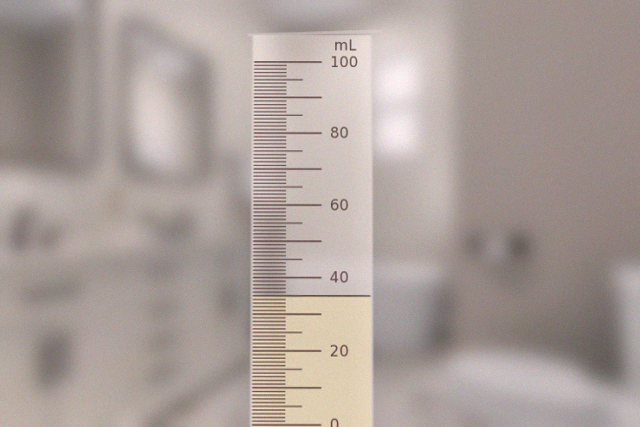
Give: 35,mL
